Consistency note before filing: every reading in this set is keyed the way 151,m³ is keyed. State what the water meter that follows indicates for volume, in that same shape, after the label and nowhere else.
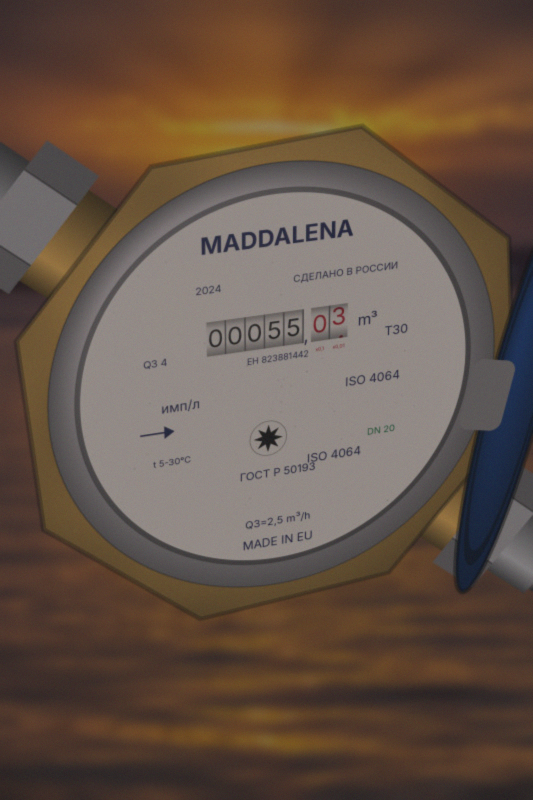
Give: 55.03,m³
